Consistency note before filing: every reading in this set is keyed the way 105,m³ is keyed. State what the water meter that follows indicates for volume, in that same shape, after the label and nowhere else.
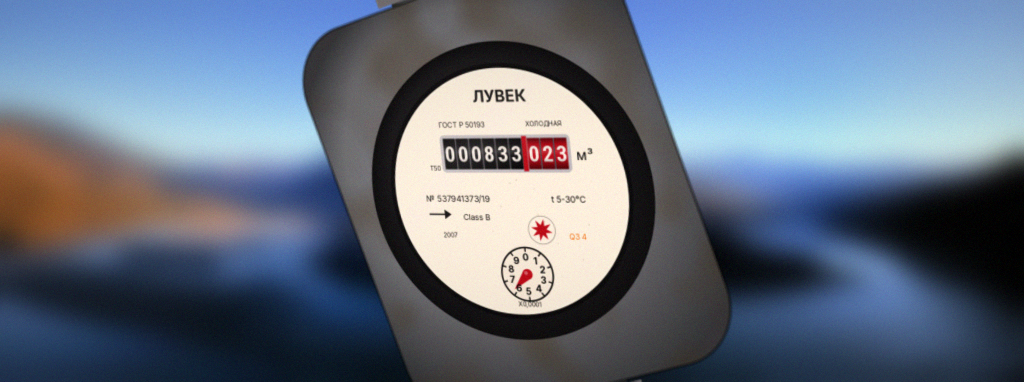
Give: 833.0236,m³
